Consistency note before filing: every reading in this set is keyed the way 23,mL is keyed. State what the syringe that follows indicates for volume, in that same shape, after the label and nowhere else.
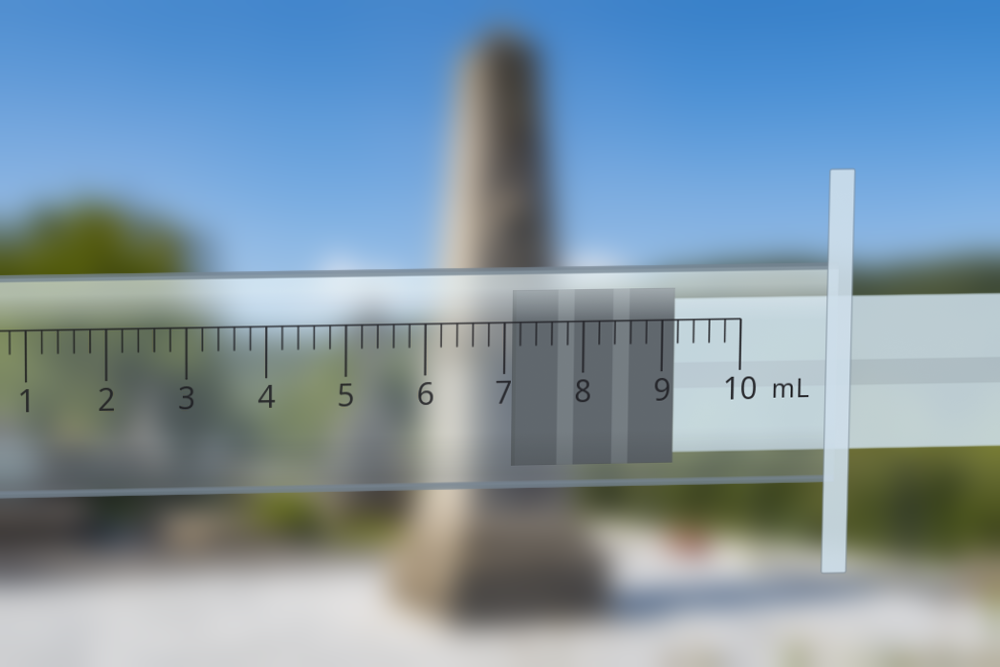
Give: 7.1,mL
